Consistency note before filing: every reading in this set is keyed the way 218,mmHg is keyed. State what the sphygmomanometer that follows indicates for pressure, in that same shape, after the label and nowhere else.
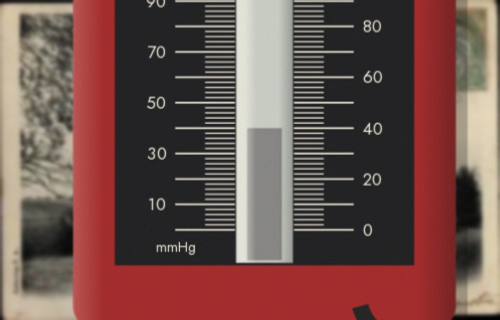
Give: 40,mmHg
